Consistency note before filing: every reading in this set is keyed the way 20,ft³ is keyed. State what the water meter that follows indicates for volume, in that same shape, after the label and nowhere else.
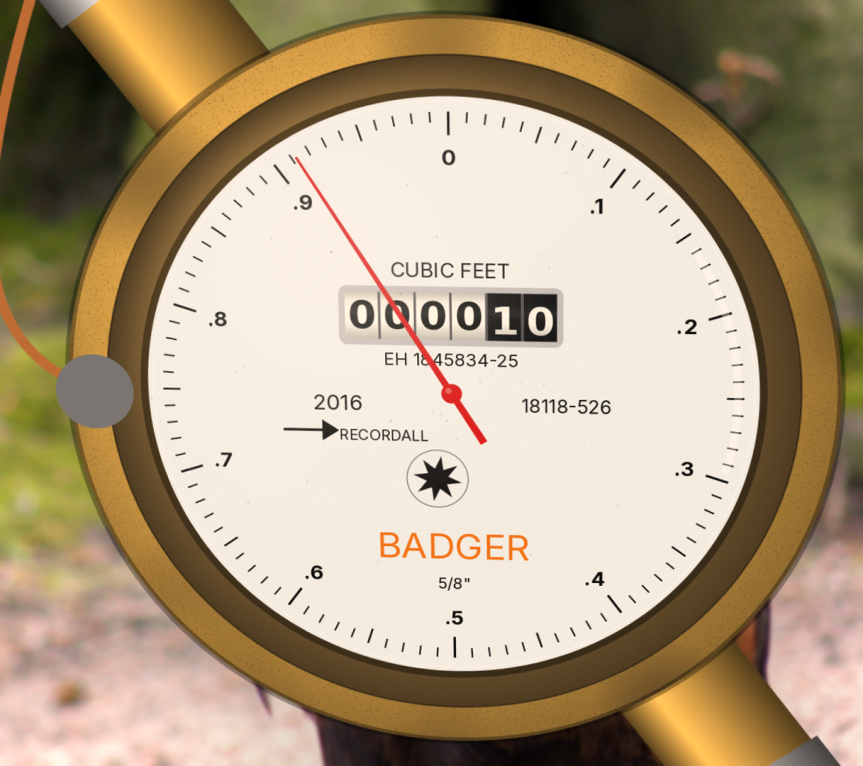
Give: 9.91,ft³
